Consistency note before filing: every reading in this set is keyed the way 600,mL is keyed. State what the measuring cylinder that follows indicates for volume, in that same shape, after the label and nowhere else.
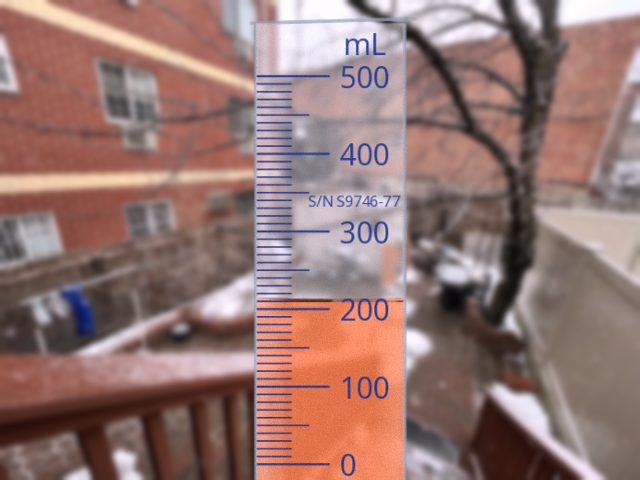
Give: 210,mL
